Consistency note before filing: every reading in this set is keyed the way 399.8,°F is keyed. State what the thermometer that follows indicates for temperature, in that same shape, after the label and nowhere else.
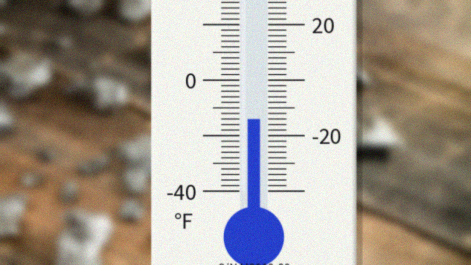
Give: -14,°F
